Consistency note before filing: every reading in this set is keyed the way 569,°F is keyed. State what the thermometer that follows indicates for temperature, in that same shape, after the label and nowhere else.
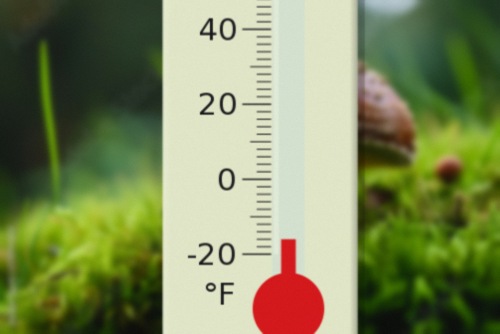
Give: -16,°F
